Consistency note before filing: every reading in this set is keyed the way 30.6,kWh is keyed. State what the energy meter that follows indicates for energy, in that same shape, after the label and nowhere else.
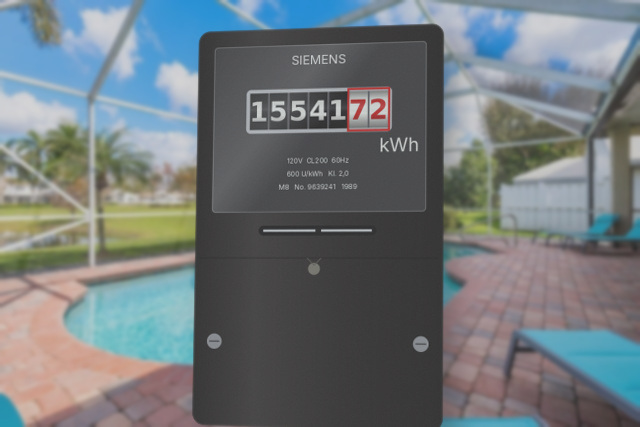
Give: 15541.72,kWh
